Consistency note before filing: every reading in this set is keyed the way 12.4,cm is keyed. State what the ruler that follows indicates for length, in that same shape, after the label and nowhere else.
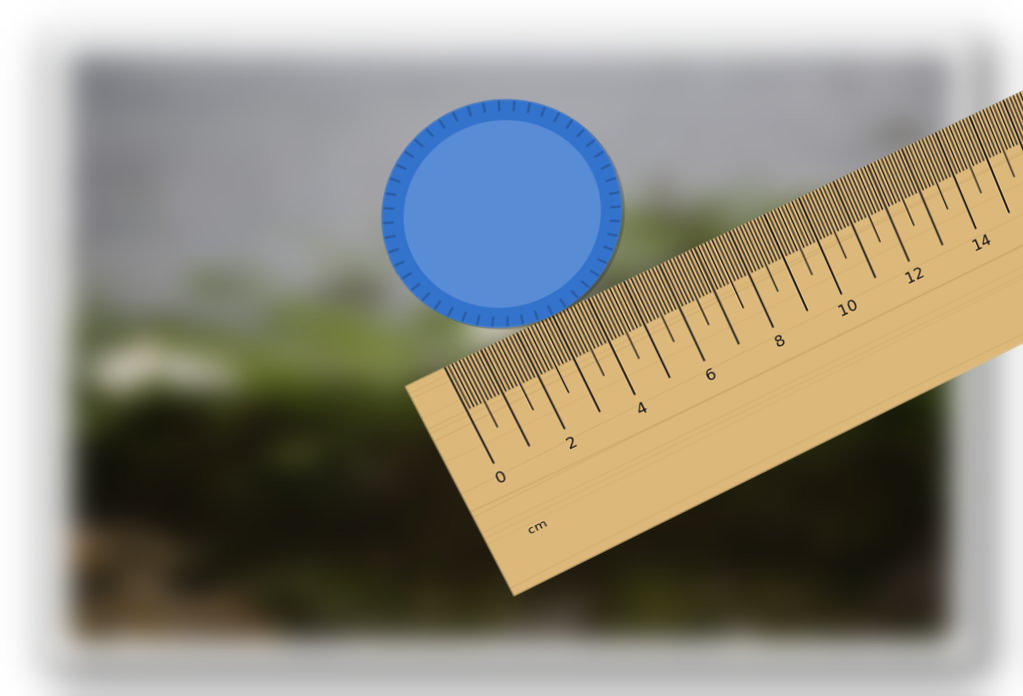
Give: 6,cm
